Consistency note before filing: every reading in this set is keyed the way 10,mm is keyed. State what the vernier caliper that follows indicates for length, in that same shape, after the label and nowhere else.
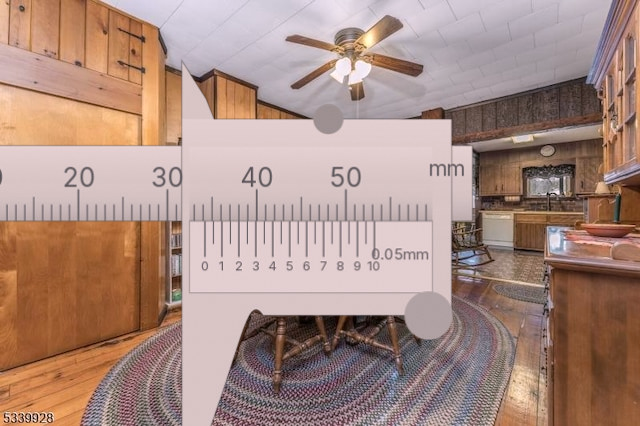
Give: 34.2,mm
